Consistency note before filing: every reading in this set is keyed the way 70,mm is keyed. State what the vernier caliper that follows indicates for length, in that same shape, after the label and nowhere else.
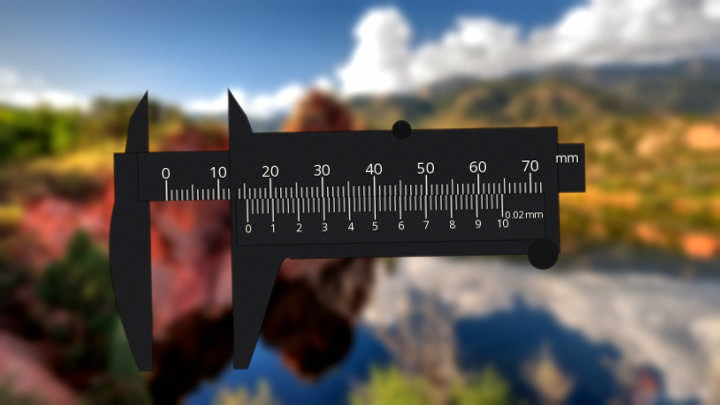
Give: 15.5,mm
